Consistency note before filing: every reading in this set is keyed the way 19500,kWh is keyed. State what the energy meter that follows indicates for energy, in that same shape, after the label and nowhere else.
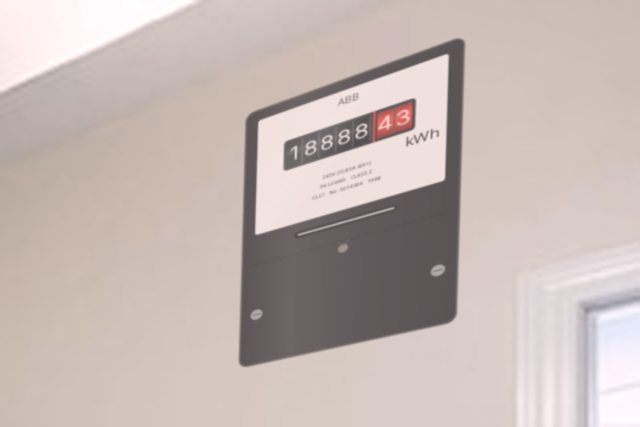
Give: 18888.43,kWh
